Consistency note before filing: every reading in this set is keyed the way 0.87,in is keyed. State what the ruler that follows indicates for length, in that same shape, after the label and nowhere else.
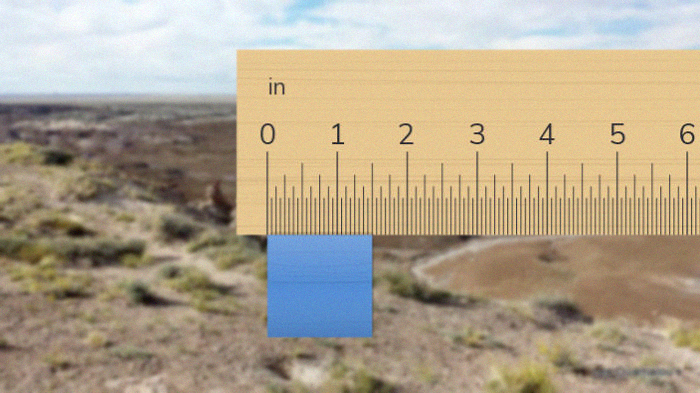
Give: 1.5,in
